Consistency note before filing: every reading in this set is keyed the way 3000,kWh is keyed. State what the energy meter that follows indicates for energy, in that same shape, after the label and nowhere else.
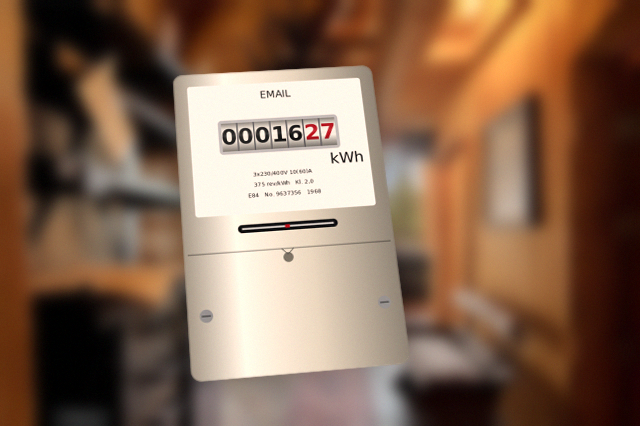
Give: 16.27,kWh
